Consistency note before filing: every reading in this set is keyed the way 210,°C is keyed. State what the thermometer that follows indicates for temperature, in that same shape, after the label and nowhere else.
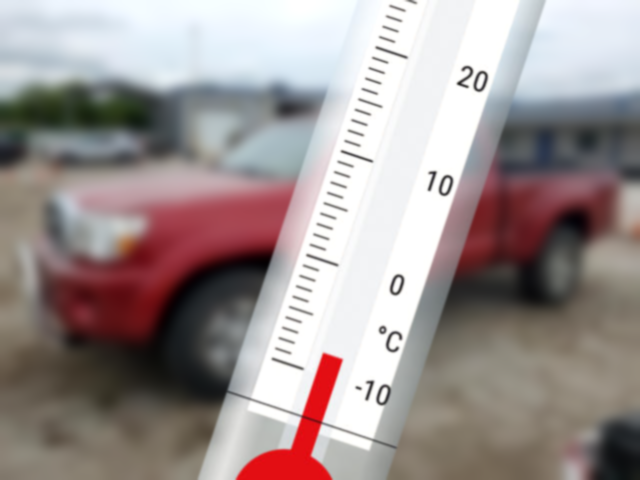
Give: -8,°C
